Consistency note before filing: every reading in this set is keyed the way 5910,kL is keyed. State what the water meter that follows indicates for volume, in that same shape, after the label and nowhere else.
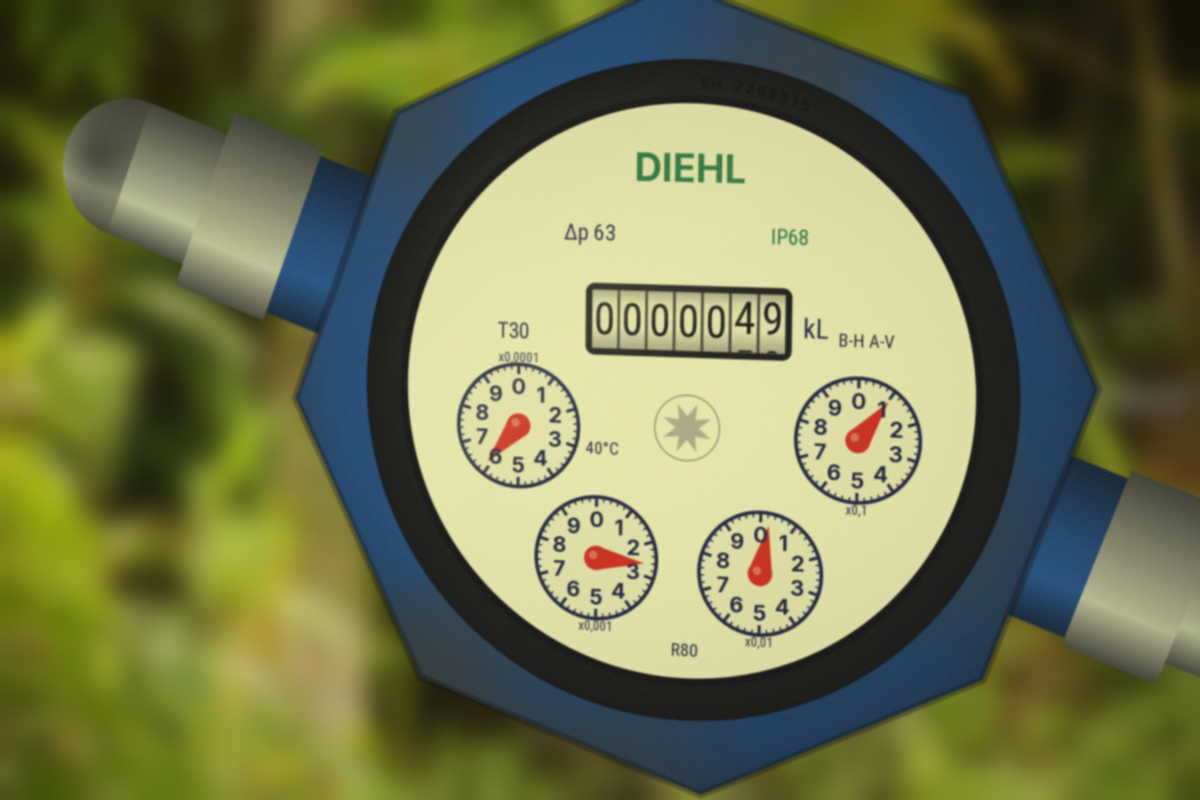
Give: 49.1026,kL
